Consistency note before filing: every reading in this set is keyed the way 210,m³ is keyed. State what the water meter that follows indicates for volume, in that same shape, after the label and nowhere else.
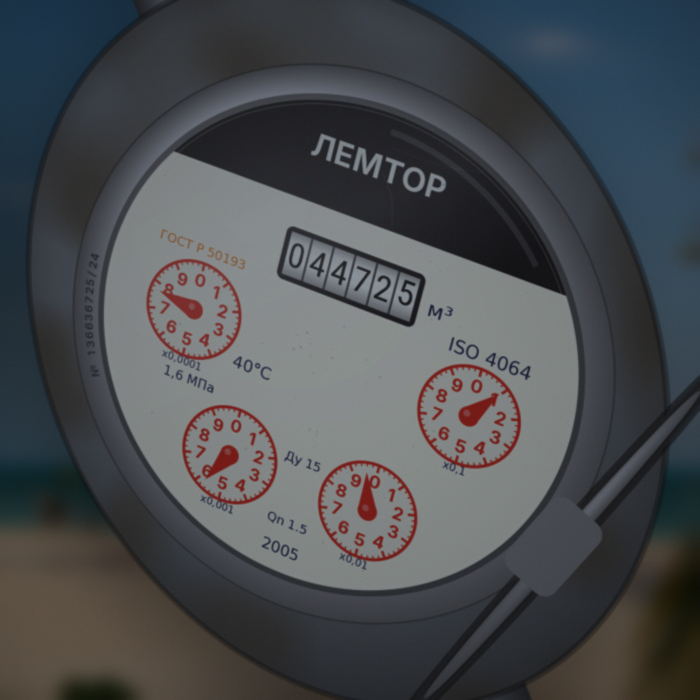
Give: 44725.0957,m³
